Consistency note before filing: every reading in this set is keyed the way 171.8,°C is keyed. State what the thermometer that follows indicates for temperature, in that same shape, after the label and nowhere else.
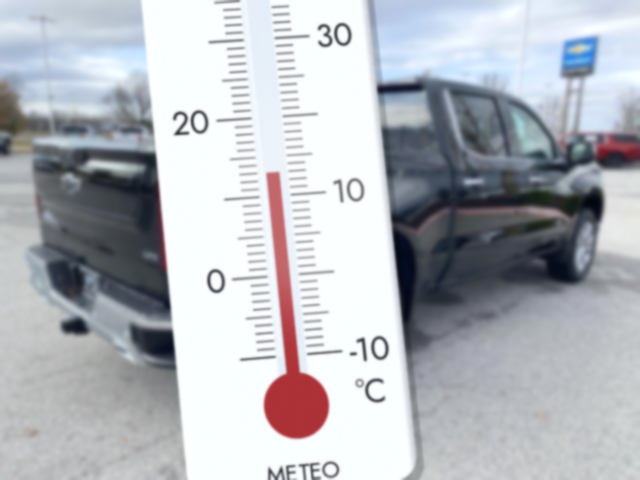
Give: 13,°C
